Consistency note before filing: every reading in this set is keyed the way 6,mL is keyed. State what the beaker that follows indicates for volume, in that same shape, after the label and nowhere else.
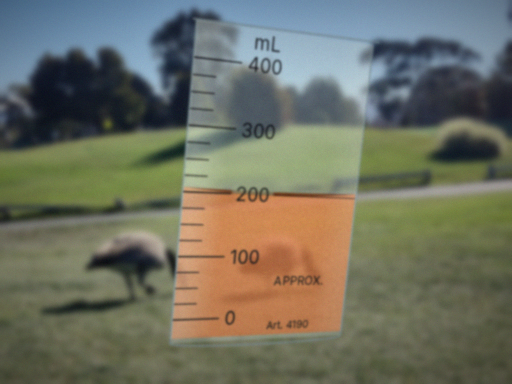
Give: 200,mL
